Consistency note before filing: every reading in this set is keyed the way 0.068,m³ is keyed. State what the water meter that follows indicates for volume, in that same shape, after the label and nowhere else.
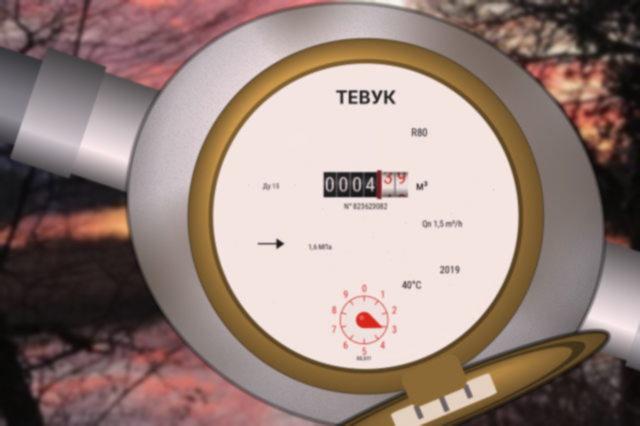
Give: 4.393,m³
